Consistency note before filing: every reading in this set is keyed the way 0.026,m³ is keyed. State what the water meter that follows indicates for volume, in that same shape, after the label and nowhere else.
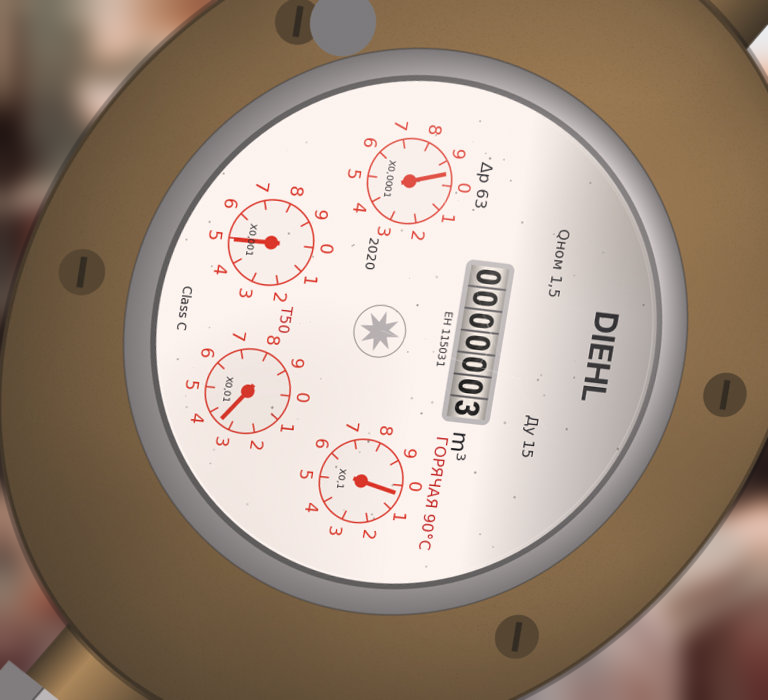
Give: 3.0349,m³
